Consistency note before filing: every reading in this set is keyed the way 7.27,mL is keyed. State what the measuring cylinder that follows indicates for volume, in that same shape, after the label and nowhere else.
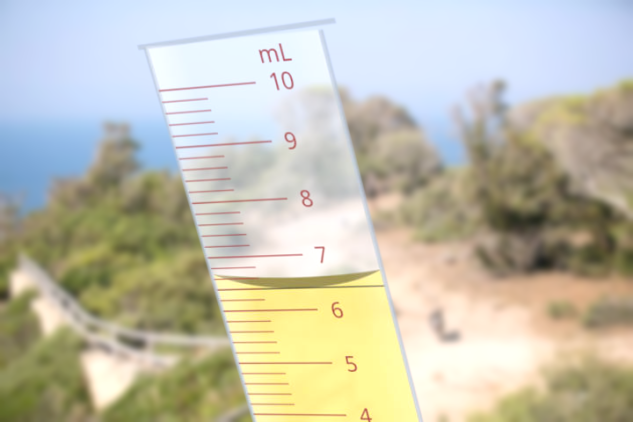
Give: 6.4,mL
